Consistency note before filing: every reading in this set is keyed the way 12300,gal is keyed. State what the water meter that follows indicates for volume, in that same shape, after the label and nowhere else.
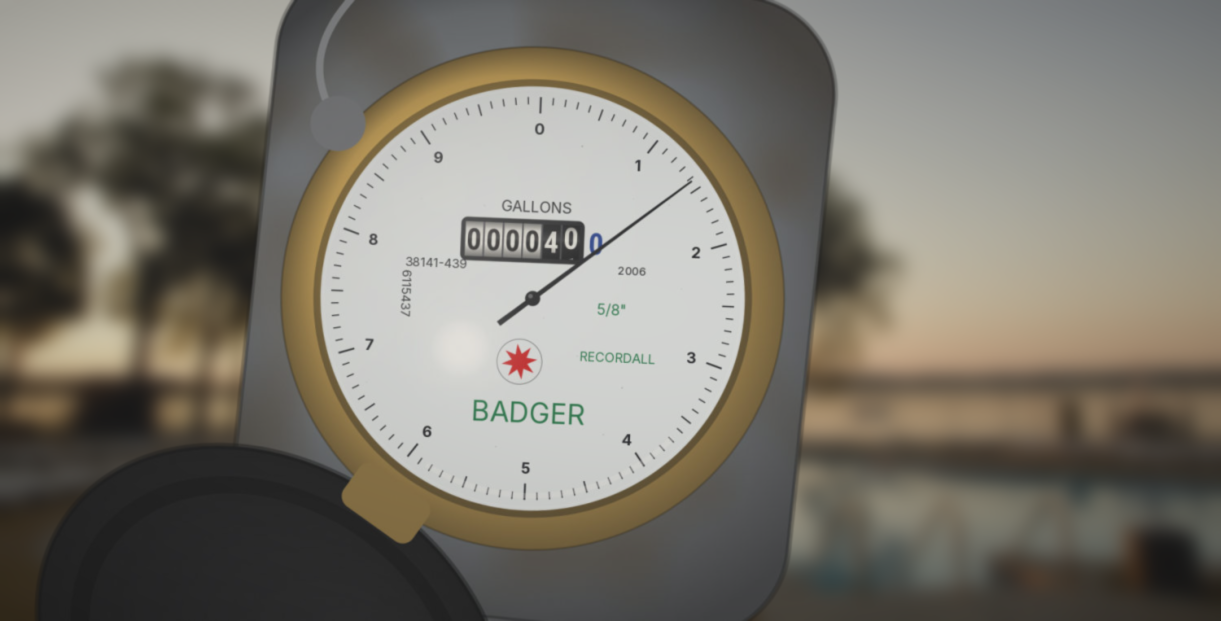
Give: 401.4,gal
